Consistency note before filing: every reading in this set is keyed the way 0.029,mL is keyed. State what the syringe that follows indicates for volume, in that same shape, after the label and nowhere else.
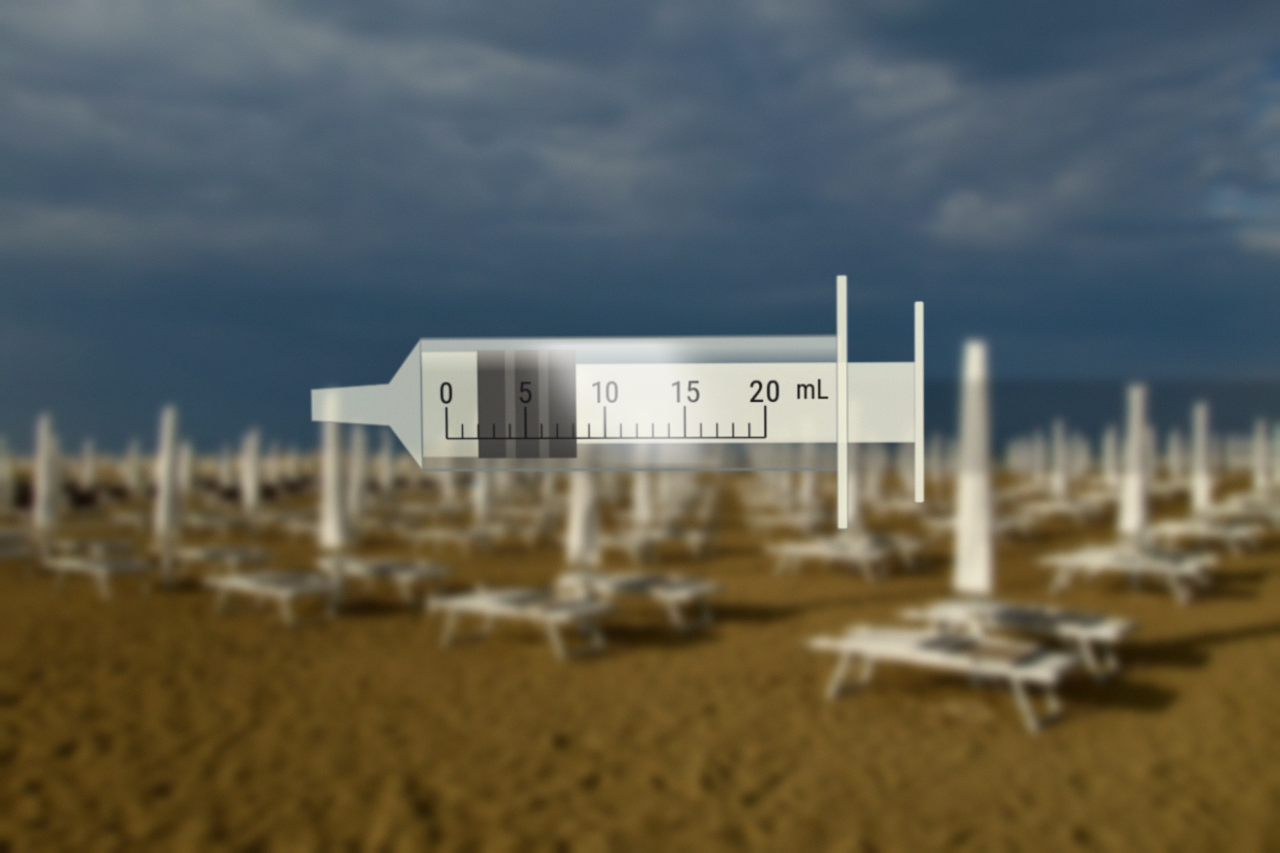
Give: 2,mL
